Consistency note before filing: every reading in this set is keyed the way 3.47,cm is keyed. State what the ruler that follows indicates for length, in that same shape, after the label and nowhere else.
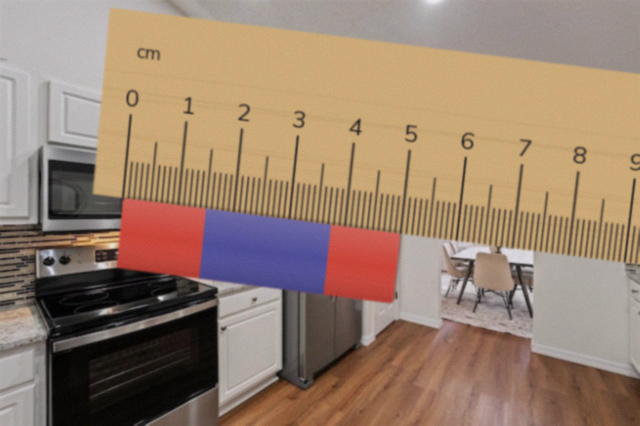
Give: 5,cm
